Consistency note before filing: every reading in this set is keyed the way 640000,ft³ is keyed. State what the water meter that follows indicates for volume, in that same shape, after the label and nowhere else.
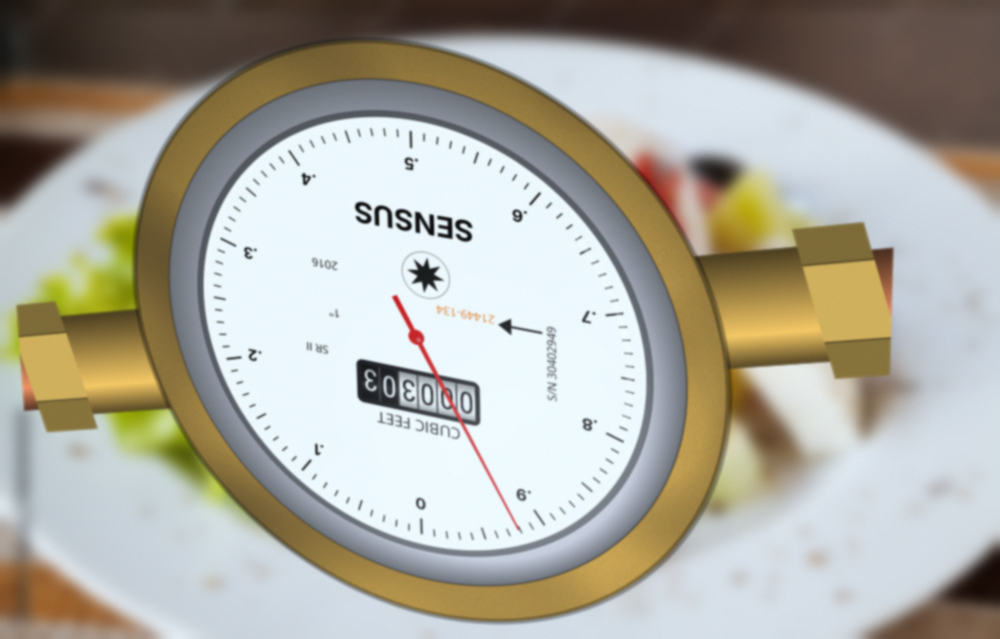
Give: 302.92,ft³
